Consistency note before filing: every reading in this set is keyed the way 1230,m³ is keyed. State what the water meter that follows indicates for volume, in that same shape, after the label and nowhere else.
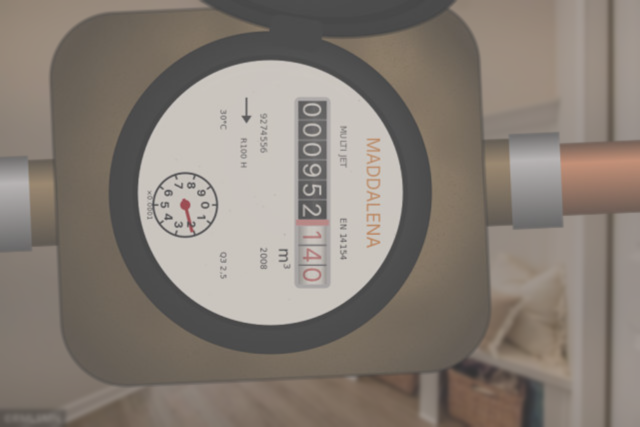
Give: 952.1402,m³
